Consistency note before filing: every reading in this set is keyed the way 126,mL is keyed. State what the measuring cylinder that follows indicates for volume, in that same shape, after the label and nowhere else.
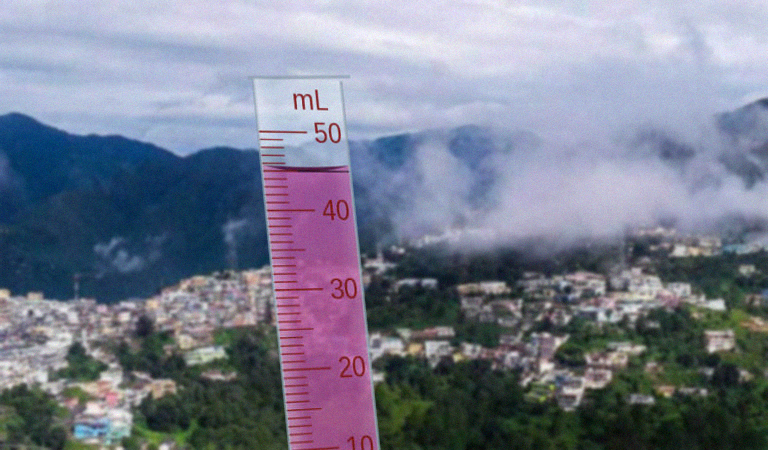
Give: 45,mL
